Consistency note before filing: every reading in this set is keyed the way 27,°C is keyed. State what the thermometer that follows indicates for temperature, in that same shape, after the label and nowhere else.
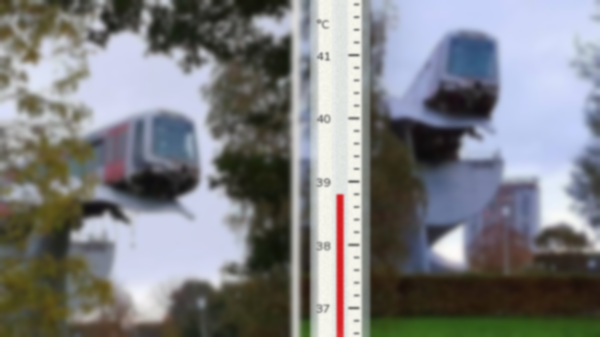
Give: 38.8,°C
